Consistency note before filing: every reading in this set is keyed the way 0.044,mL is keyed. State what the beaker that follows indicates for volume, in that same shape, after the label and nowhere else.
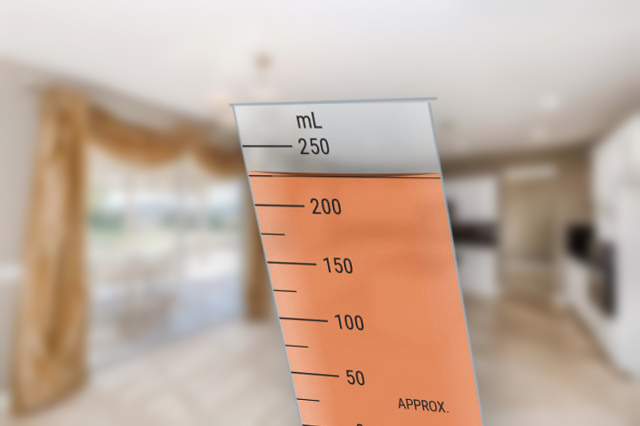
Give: 225,mL
